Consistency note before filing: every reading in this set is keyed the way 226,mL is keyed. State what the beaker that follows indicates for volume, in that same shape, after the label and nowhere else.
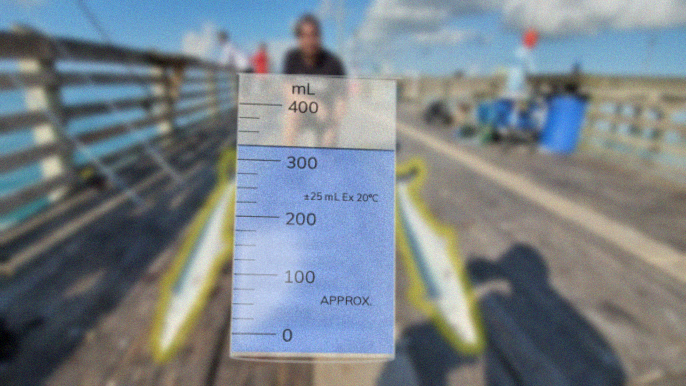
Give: 325,mL
